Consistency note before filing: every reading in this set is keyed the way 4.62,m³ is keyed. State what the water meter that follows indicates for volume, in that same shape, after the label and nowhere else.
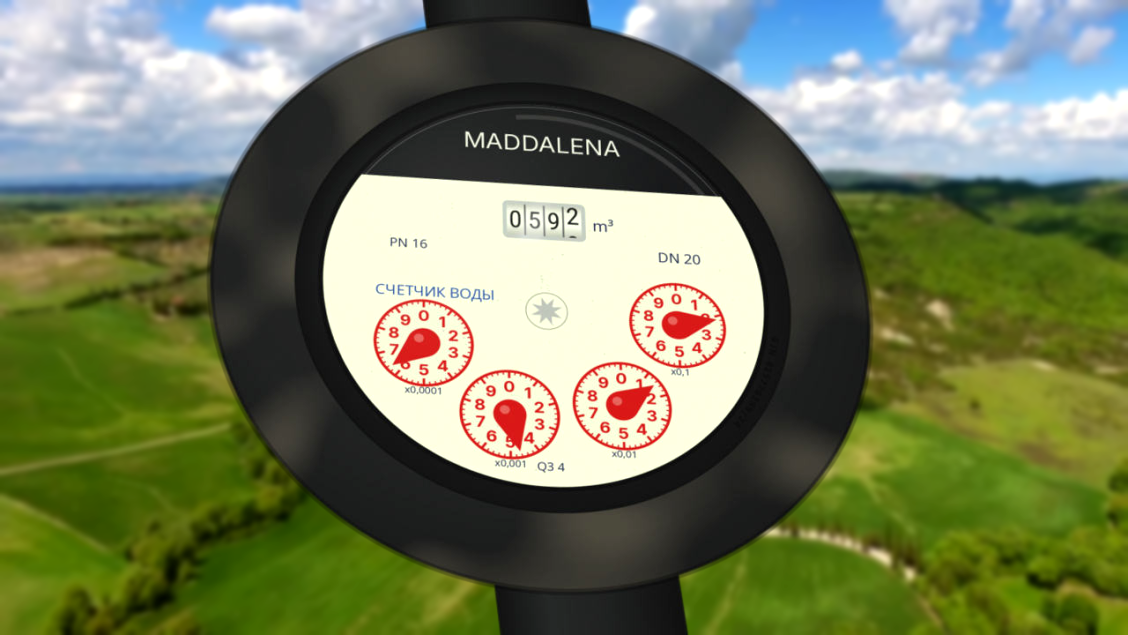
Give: 592.2146,m³
